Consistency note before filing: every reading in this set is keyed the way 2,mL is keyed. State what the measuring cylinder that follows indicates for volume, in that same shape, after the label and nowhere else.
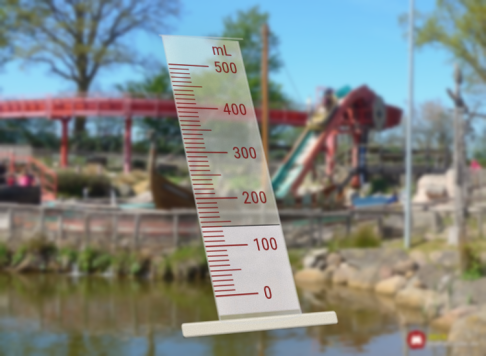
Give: 140,mL
